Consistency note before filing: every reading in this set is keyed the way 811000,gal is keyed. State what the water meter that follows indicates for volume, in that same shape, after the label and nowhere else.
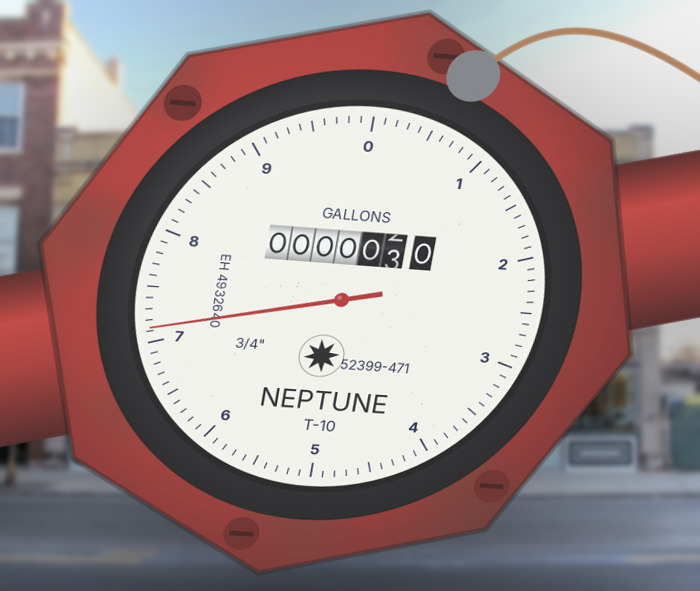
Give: 27.1,gal
